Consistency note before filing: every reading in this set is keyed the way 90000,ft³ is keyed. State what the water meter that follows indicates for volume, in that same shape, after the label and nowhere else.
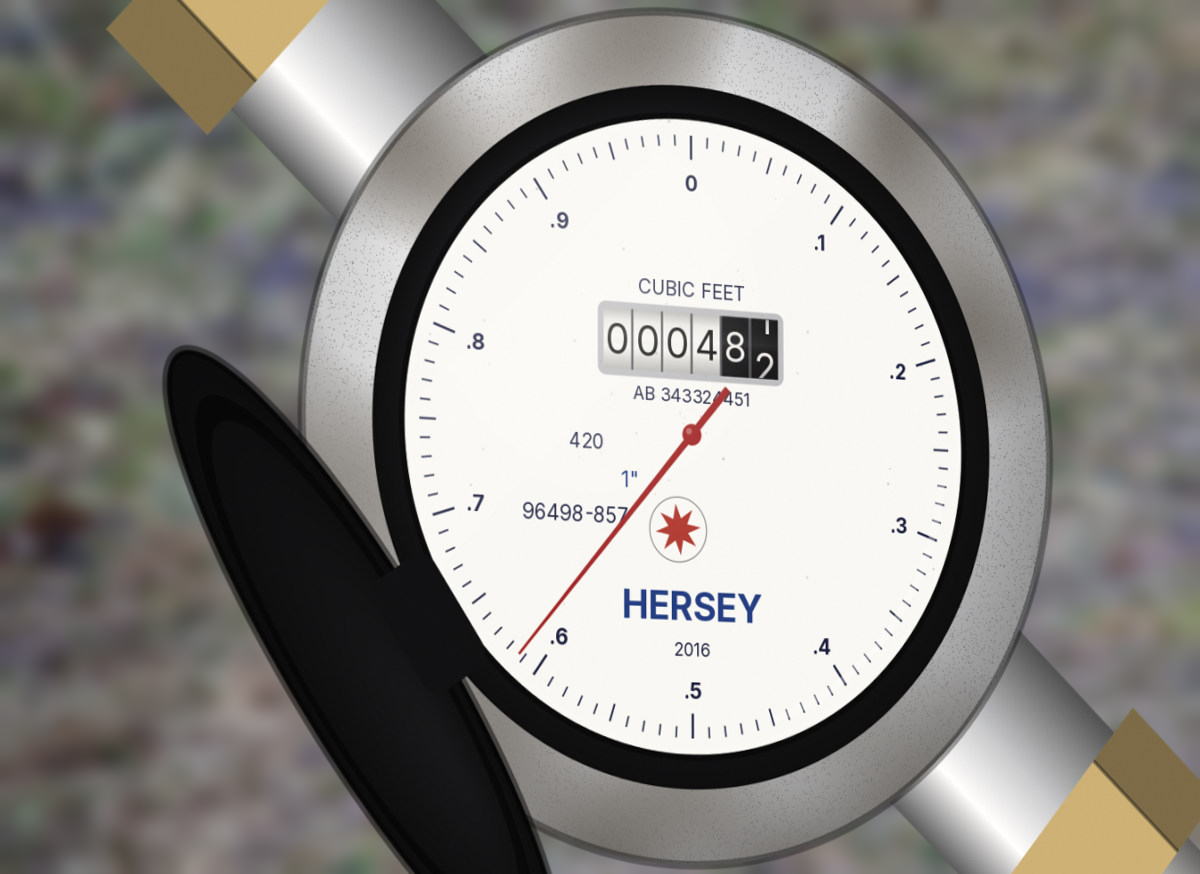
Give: 481.61,ft³
